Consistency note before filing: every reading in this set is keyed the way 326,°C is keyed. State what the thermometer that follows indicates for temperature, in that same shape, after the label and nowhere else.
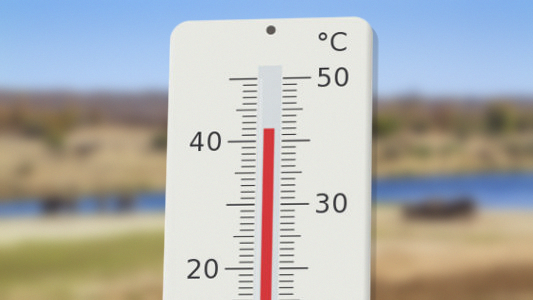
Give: 42,°C
